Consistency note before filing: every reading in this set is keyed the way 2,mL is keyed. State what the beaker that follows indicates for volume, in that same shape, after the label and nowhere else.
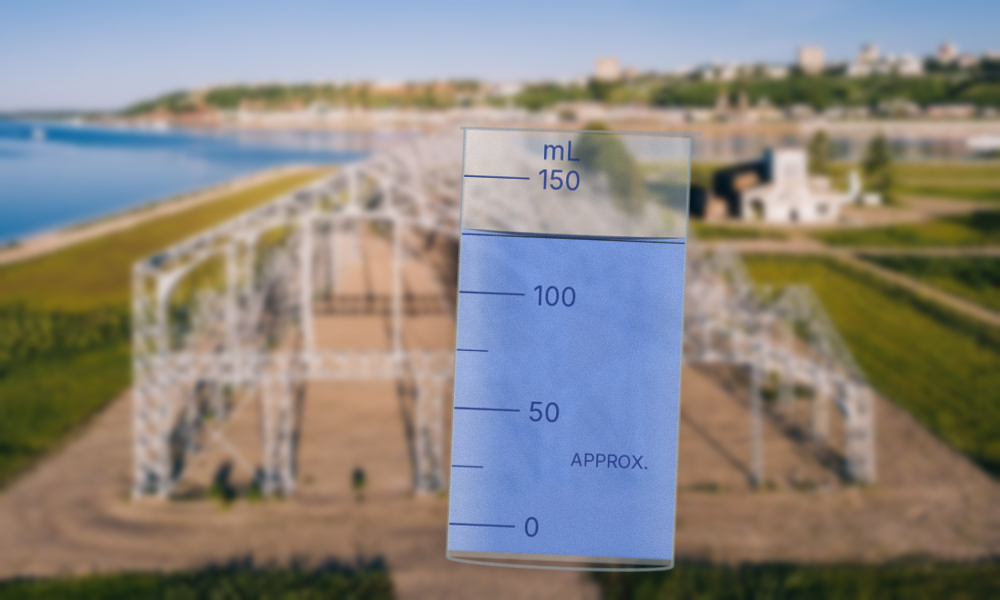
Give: 125,mL
